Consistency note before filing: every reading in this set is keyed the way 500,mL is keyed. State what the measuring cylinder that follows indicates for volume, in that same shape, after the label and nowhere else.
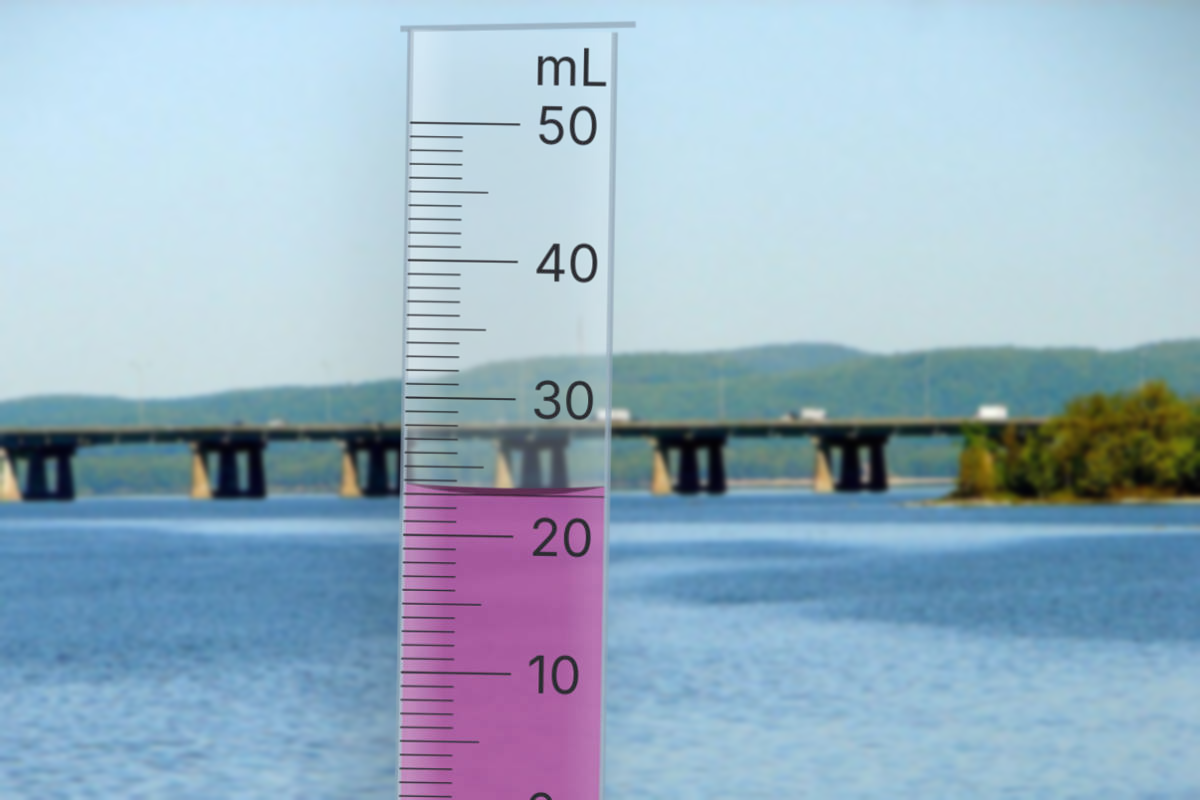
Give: 23,mL
